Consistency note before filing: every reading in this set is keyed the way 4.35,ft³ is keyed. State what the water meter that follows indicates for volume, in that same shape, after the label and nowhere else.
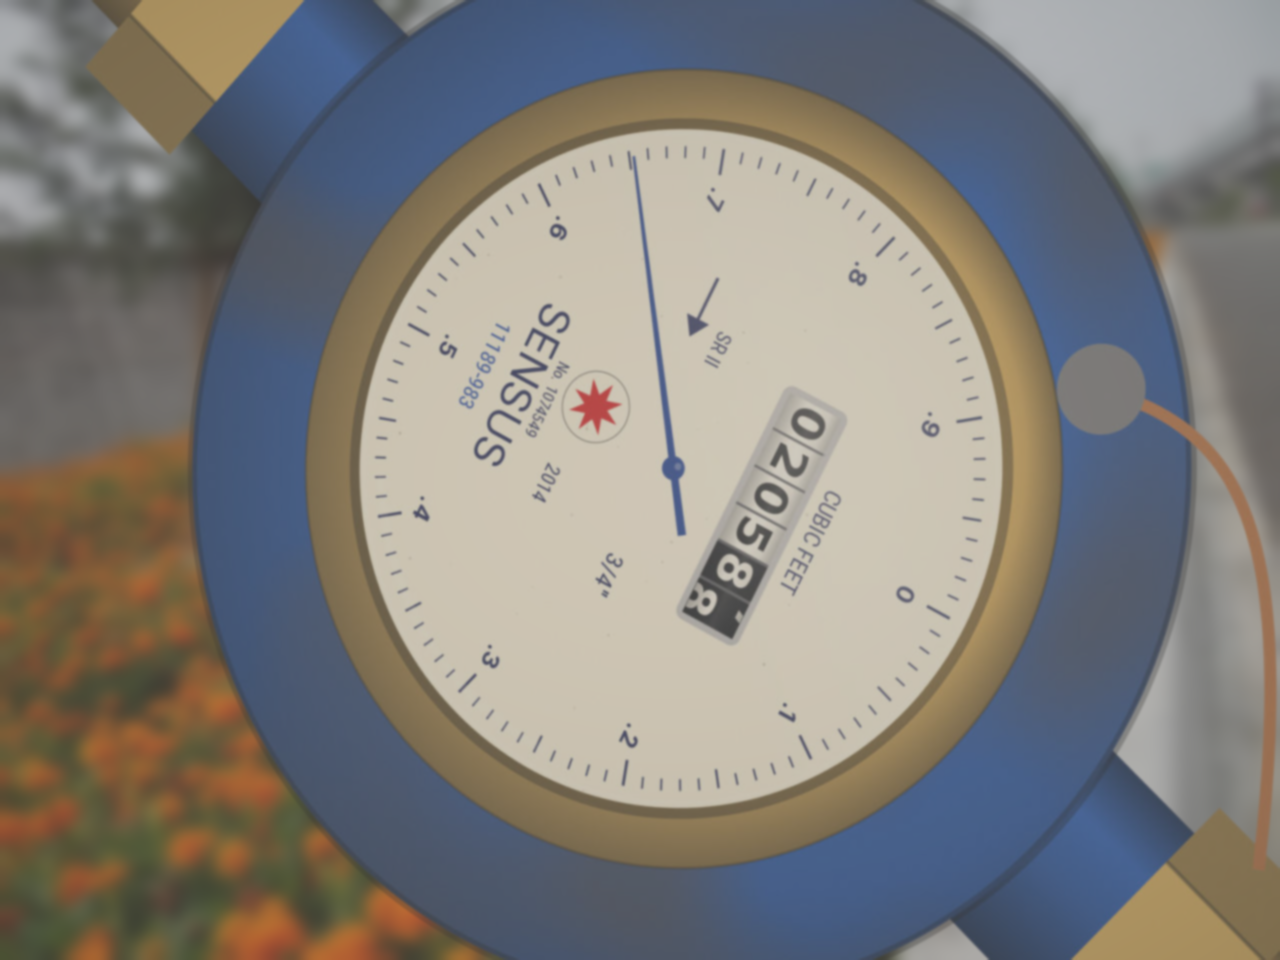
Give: 20587.65,ft³
